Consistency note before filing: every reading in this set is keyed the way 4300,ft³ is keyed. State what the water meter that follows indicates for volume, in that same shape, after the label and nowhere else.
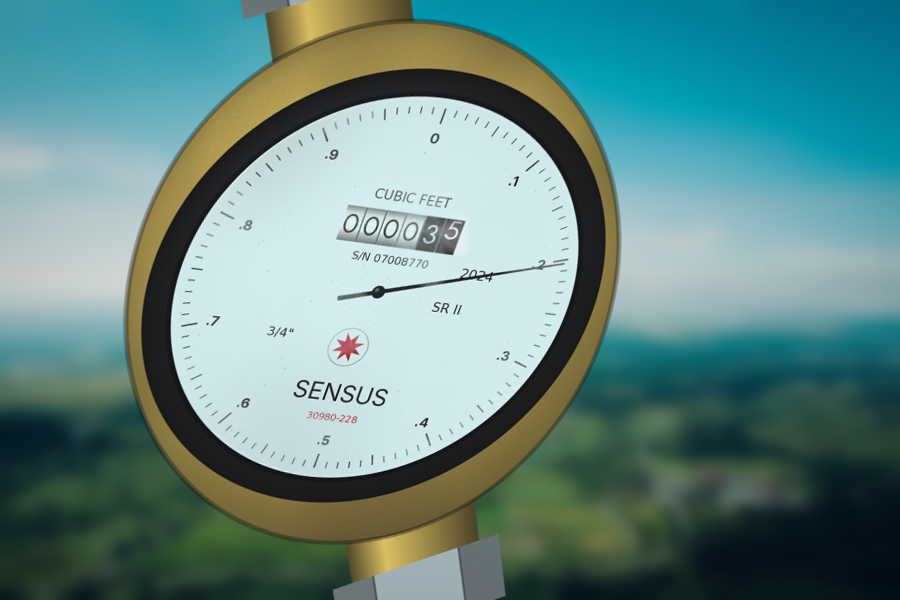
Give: 35.20,ft³
